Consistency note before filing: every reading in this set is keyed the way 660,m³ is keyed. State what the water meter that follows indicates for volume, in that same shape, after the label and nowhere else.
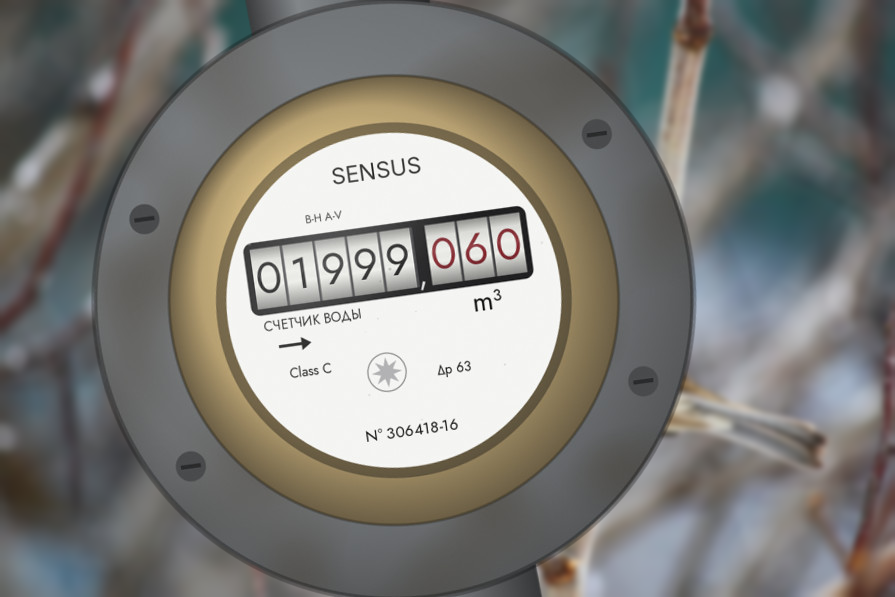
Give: 1999.060,m³
